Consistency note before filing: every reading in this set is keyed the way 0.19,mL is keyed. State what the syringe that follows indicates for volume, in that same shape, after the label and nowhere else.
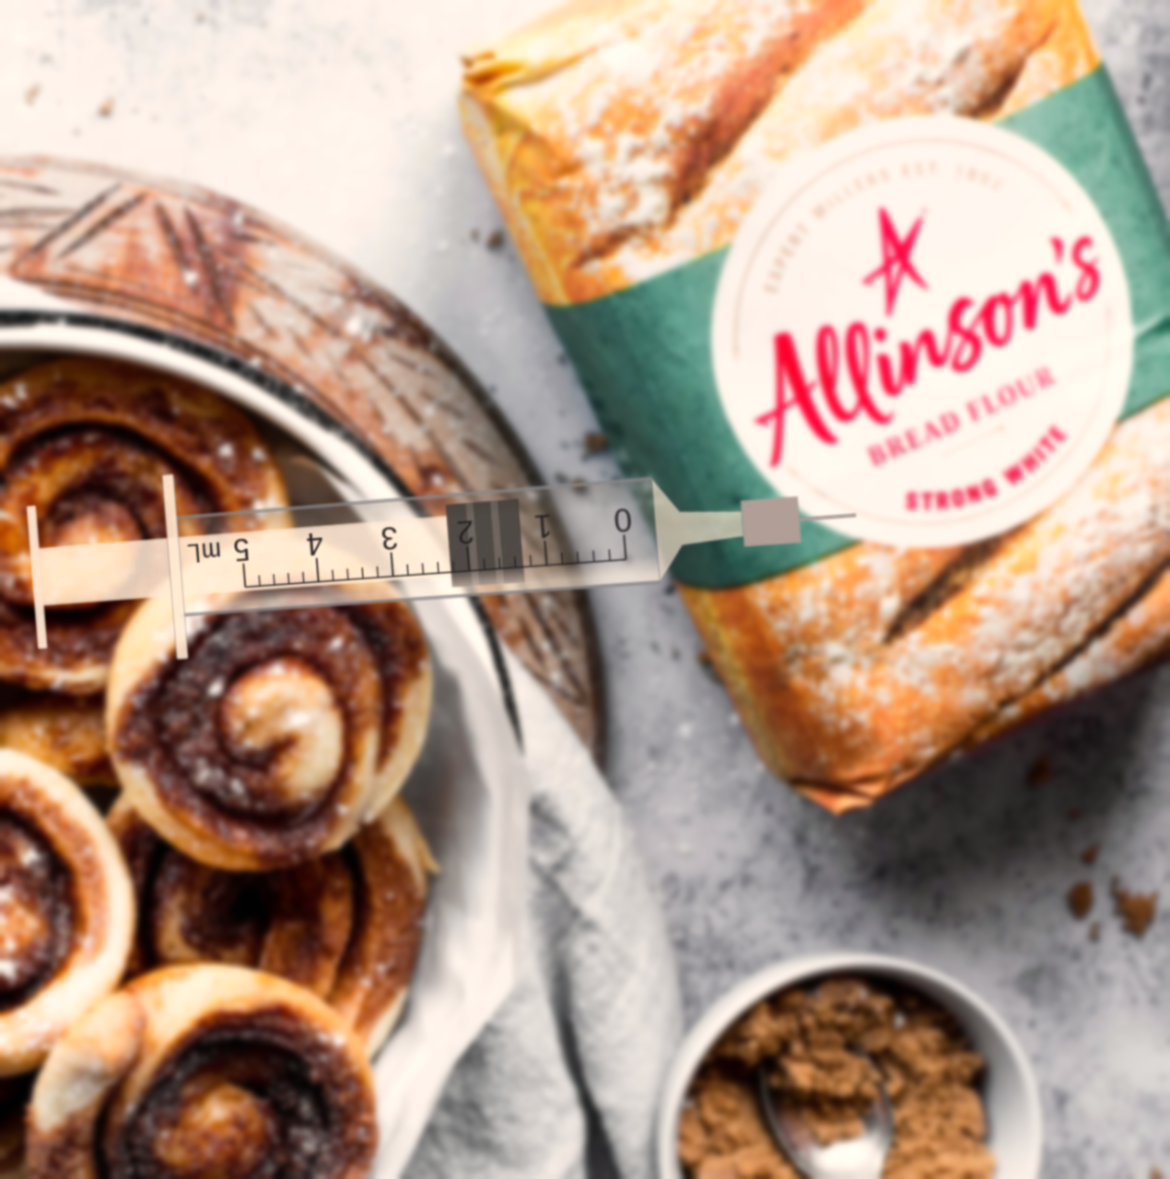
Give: 1.3,mL
